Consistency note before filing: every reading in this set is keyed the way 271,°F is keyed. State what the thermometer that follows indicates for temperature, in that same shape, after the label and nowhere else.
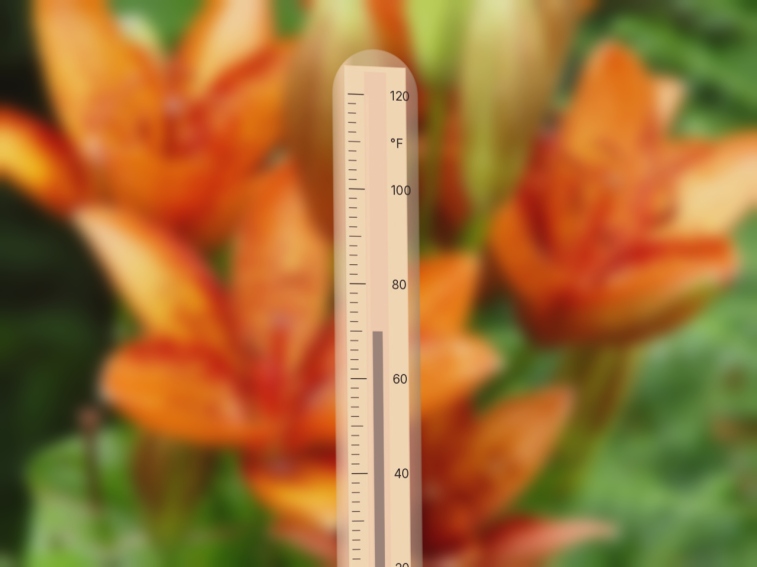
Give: 70,°F
